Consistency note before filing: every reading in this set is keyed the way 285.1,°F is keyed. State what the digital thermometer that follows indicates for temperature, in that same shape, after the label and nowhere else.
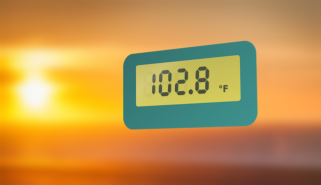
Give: 102.8,°F
